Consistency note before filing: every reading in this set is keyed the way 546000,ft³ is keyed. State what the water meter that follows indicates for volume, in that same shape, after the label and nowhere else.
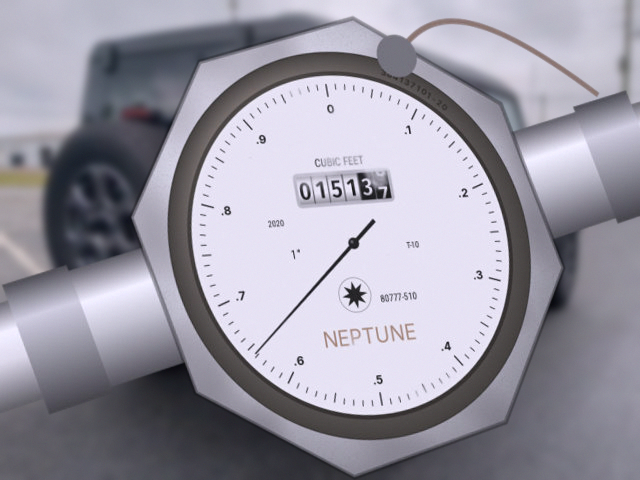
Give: 15136.64,ft³
